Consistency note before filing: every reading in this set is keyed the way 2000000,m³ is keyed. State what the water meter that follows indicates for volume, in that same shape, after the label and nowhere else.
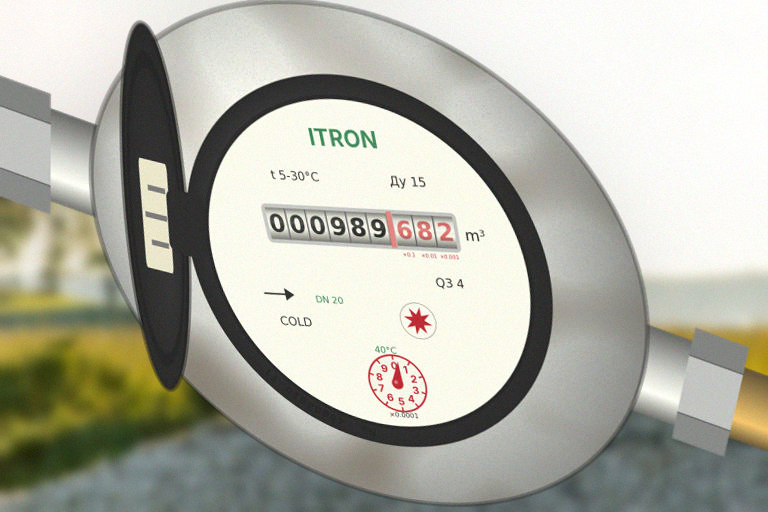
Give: 989.6820,m³
